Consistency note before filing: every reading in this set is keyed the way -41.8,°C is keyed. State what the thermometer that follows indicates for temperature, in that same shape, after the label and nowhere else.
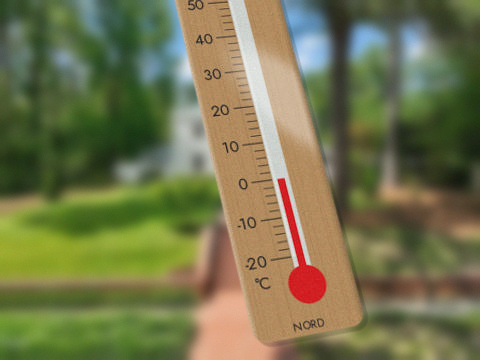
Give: 0,°C
